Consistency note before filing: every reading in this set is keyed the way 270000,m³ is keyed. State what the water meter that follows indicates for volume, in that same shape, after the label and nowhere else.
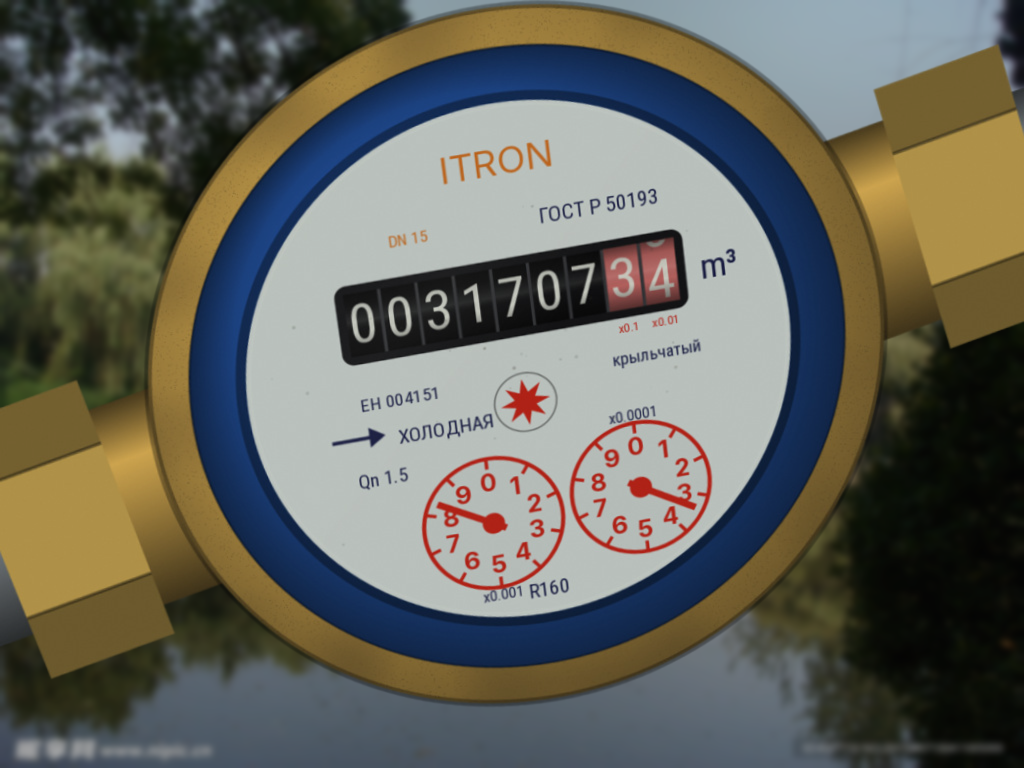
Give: 31707.3383,m³
